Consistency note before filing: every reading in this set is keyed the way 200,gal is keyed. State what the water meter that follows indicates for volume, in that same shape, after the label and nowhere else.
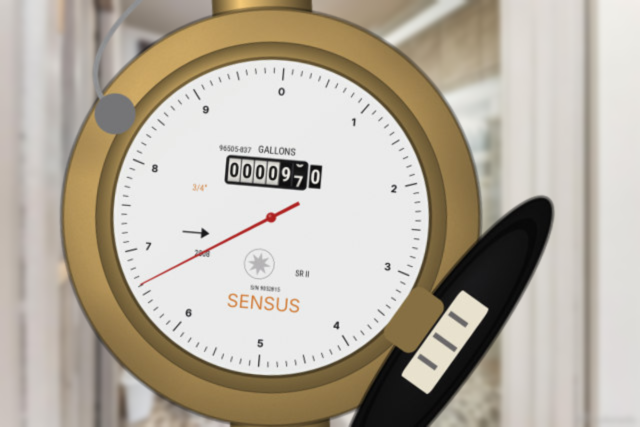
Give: 966.6,gal
